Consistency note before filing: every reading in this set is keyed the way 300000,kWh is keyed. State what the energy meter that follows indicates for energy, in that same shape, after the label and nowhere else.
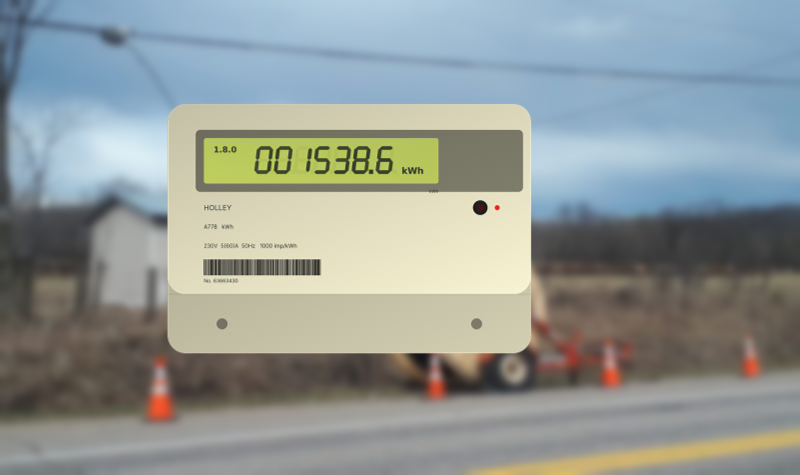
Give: 1538.6,kWh
